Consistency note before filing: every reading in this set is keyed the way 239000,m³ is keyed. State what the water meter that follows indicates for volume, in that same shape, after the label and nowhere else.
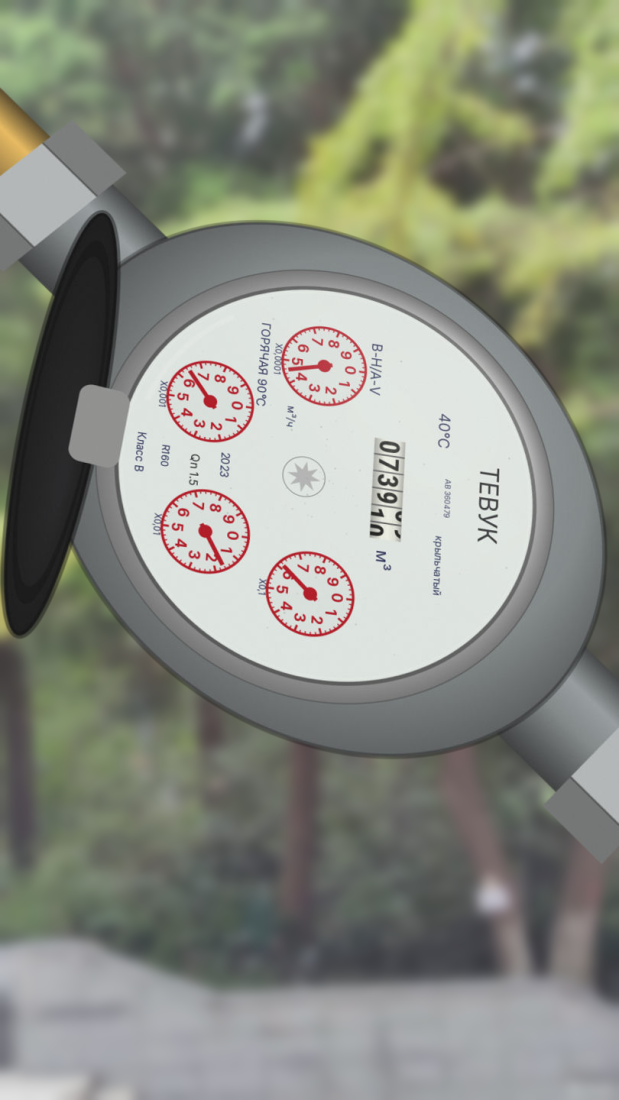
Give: 73909.6164,m³
